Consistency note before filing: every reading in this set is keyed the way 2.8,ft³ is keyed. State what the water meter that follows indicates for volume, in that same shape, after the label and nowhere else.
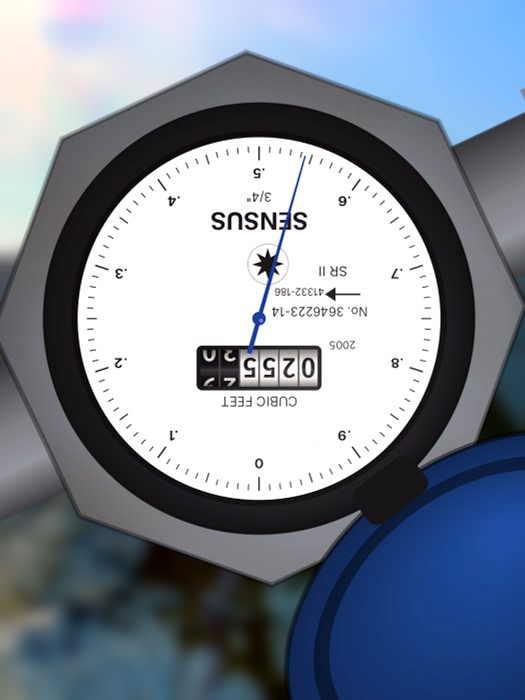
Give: 25529.54,ft³
